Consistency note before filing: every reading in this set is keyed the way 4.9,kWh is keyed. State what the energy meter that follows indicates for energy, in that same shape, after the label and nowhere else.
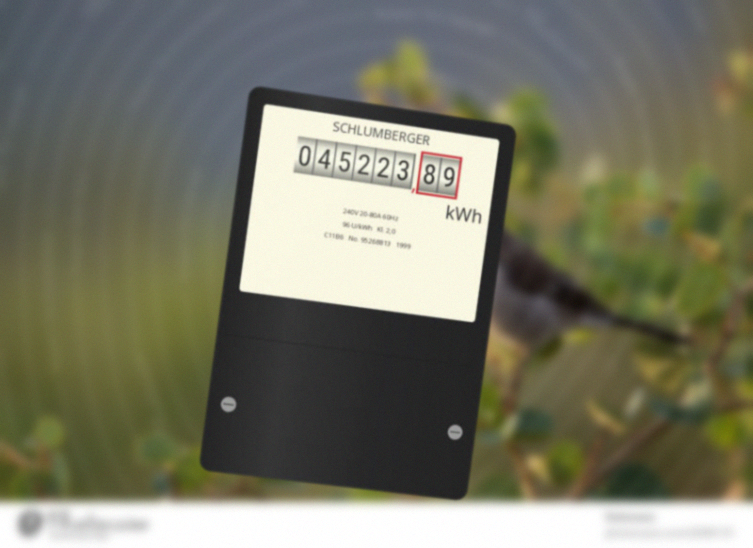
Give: 45223.89,kWh
